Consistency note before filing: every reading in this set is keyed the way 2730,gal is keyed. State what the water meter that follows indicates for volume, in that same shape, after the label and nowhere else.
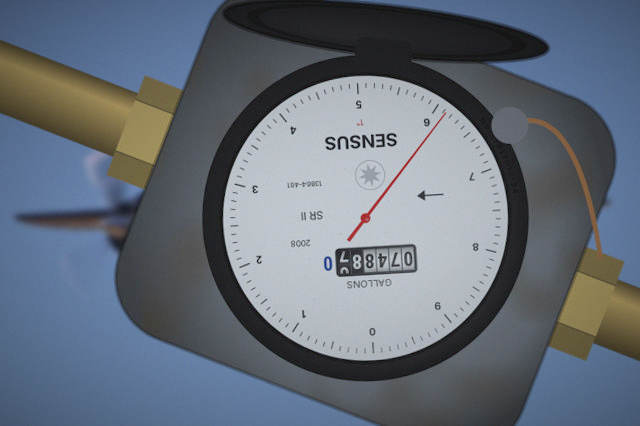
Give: 748866.1,gal
